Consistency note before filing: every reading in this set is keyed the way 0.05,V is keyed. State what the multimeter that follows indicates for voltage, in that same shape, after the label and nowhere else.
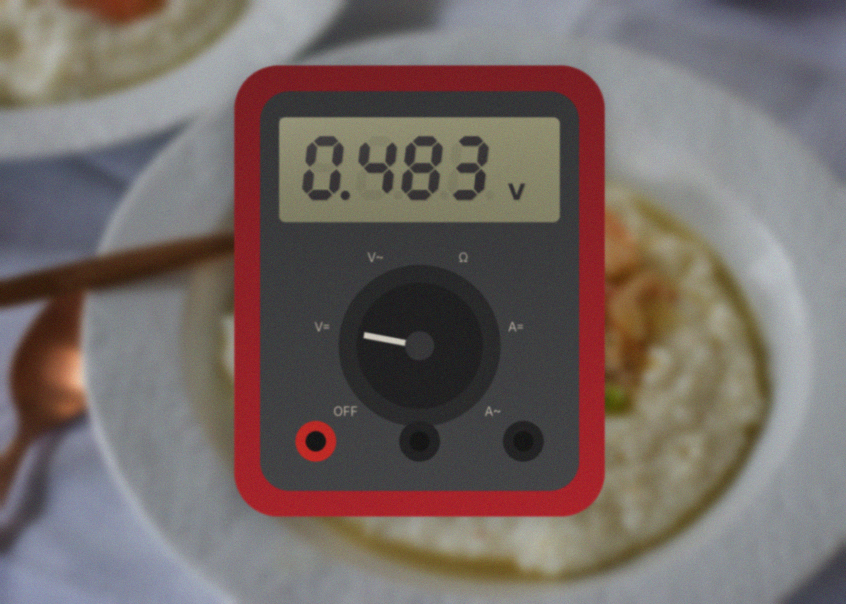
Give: 0.483,V
